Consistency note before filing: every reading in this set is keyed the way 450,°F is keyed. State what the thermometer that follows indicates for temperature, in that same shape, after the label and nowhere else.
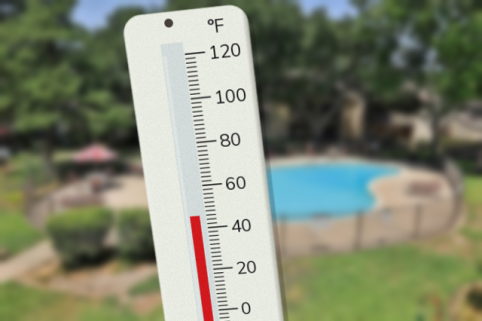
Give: 46,°F
